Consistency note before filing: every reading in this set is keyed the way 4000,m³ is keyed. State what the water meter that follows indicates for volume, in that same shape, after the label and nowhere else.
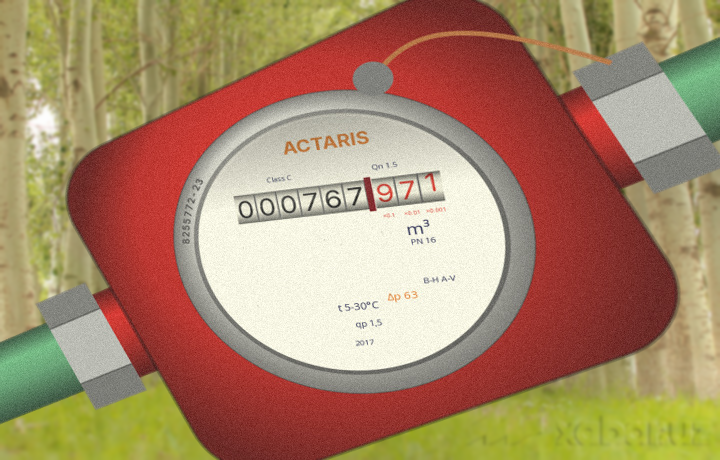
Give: 767.971,m³
